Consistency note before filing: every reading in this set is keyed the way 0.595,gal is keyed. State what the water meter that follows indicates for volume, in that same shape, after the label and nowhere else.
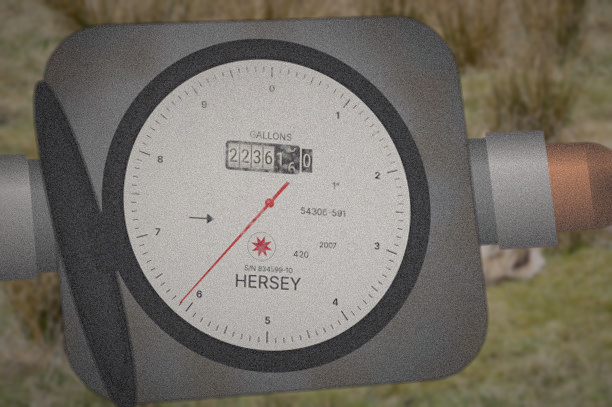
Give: 2236156.1,gal
